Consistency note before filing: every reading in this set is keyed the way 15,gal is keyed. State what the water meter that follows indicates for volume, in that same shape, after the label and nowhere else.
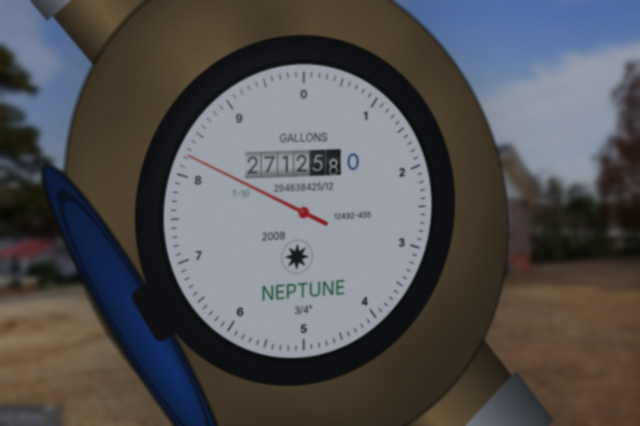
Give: 2712578.2,gal
